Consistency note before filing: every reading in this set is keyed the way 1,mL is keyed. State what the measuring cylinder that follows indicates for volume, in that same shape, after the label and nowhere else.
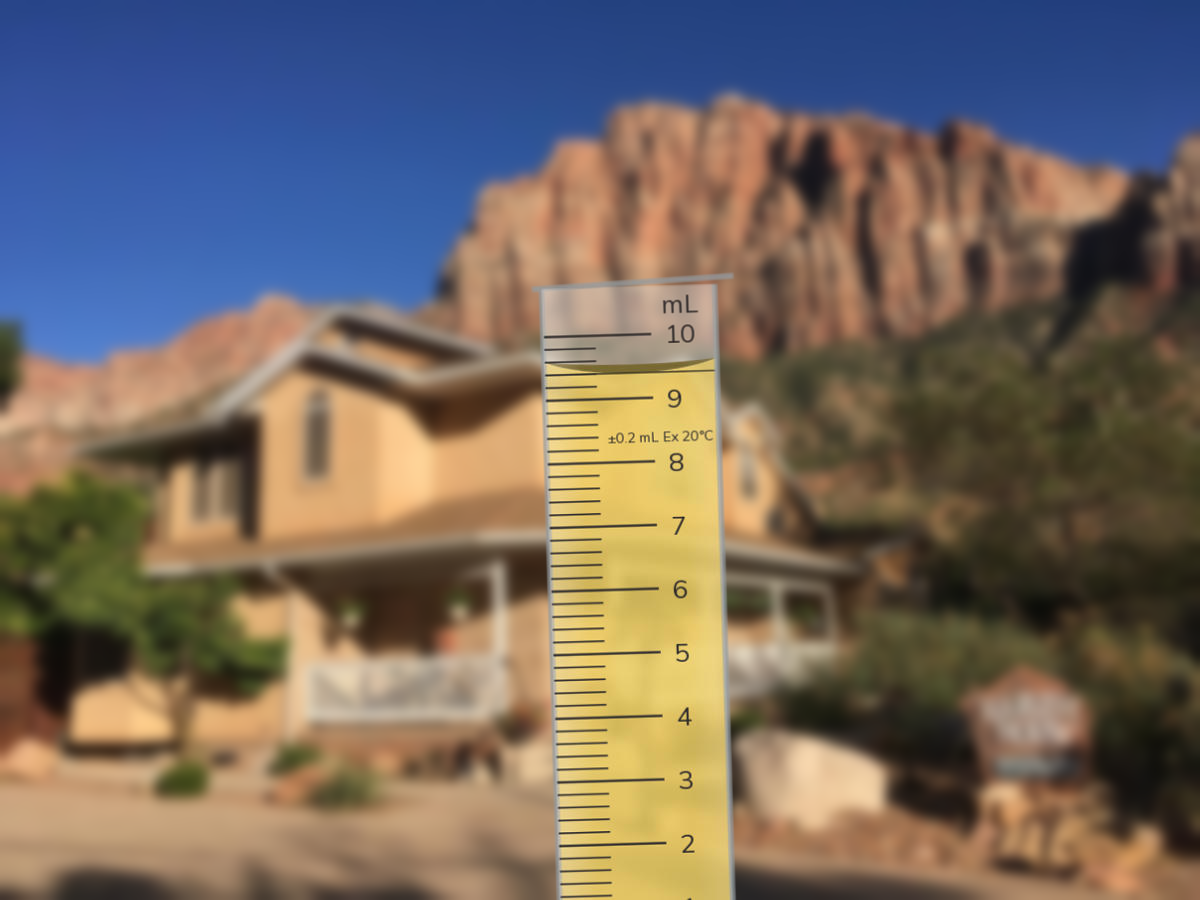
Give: 9.4,mL
